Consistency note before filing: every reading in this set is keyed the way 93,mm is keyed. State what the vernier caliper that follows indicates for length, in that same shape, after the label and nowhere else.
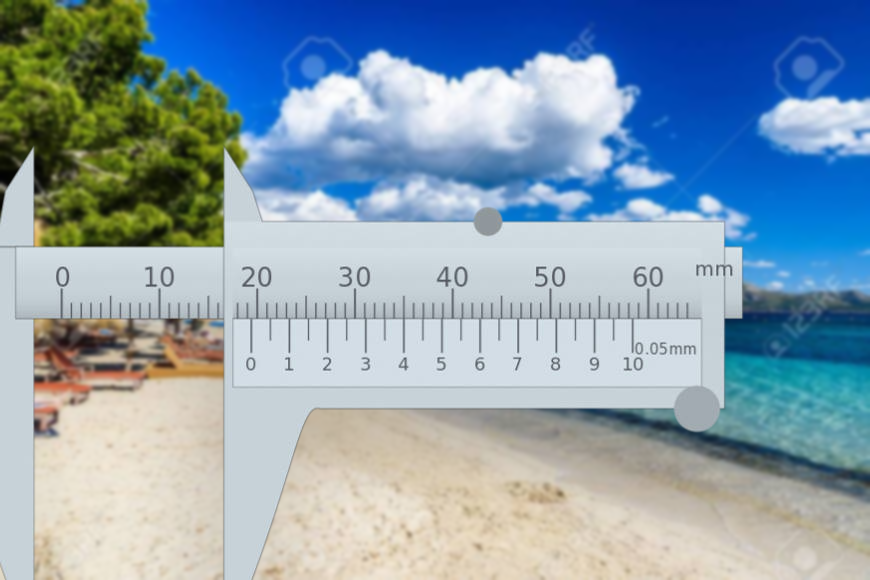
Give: 19.4,mm
